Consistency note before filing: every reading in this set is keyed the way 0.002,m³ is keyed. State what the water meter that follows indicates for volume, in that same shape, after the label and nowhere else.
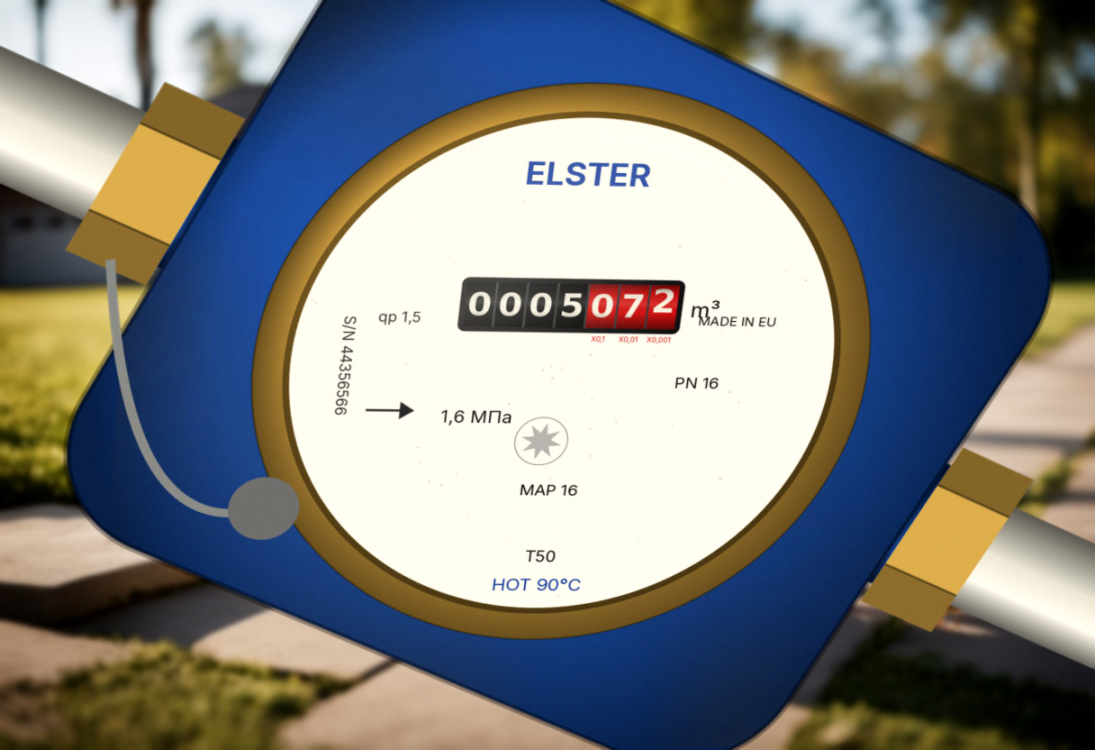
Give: 5.072,m³
